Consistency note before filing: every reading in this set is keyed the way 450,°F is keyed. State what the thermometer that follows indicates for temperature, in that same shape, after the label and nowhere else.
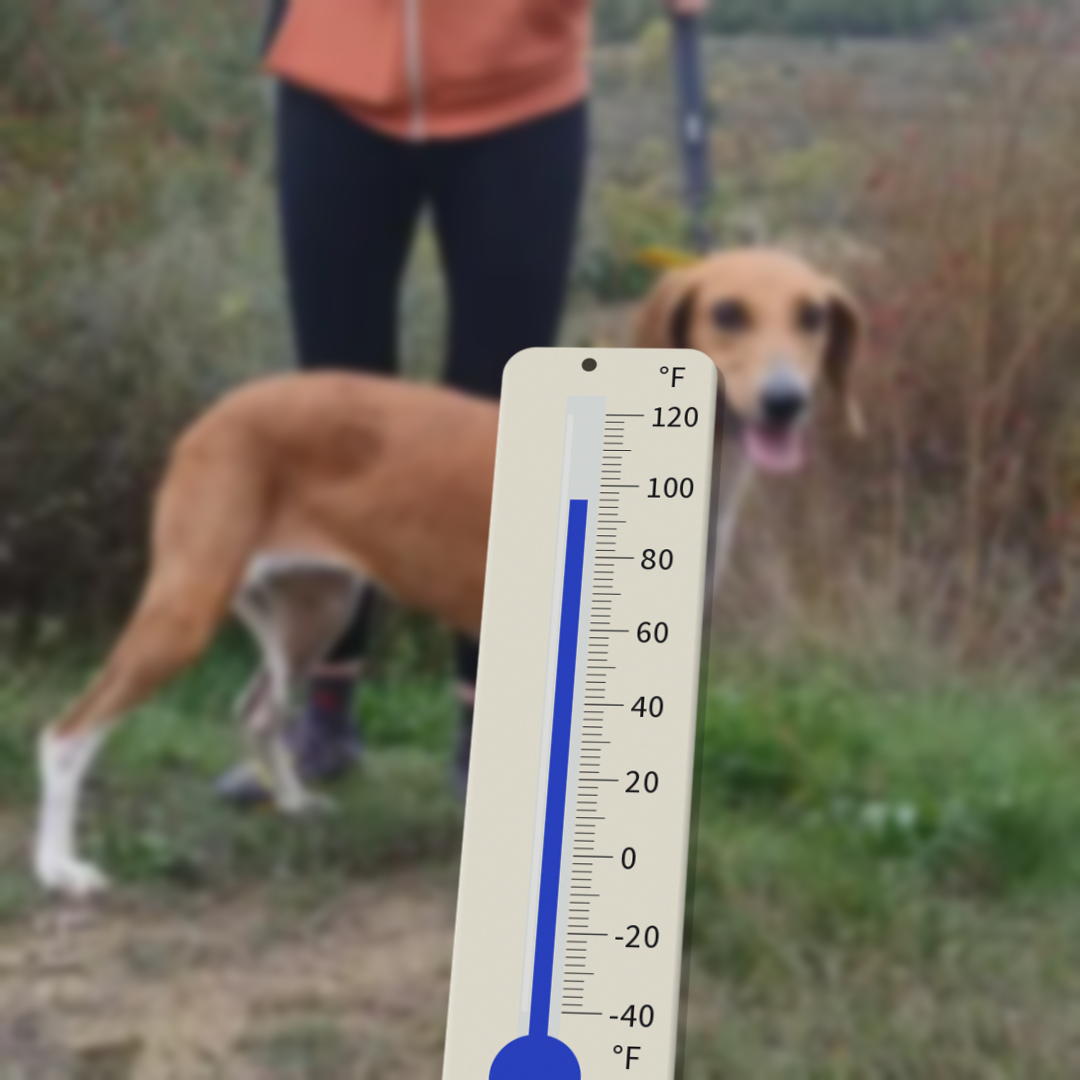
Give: 96,°F
